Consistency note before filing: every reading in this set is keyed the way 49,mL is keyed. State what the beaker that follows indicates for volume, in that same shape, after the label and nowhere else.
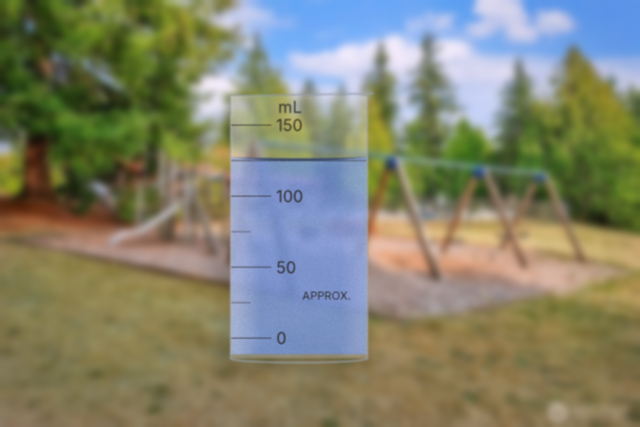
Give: 125,mL
